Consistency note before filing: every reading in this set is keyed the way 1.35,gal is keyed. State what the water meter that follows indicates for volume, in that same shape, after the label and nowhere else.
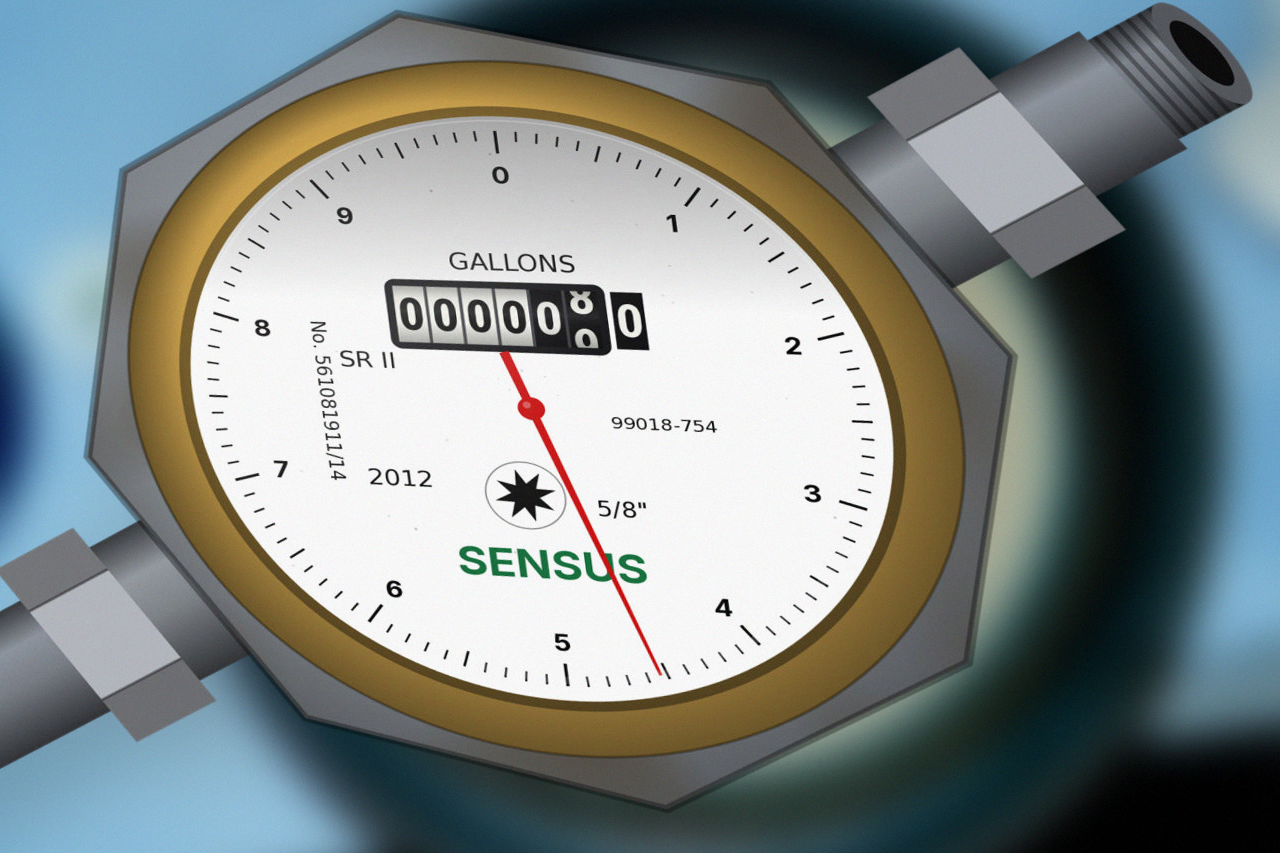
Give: 84.5,gal
